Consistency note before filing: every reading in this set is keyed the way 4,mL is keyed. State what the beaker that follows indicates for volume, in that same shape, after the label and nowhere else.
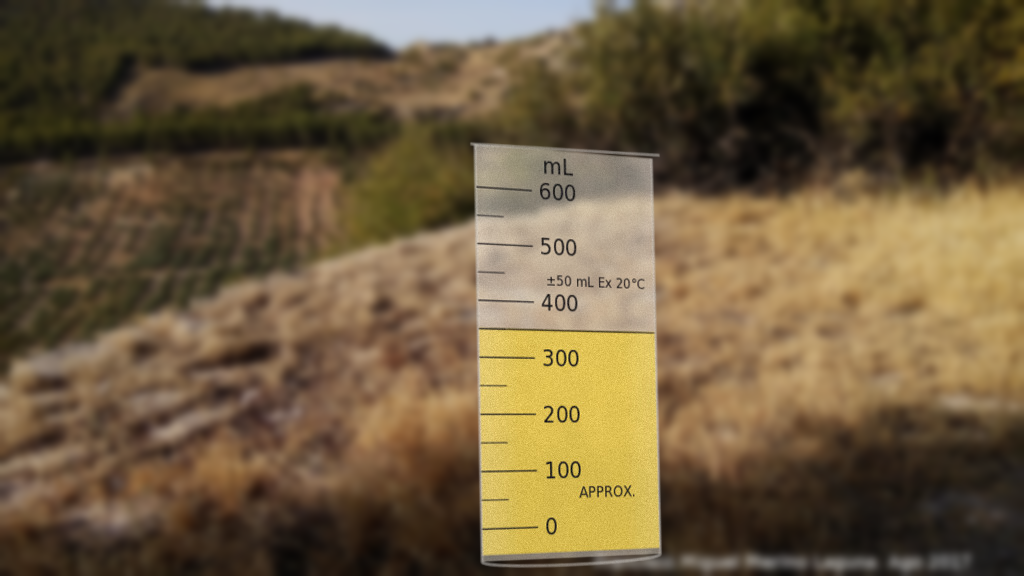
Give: 350,mL
